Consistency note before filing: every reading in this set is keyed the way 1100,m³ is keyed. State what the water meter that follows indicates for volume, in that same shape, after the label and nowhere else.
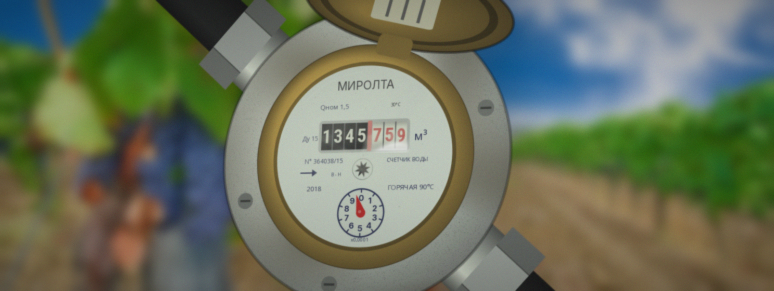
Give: 1345.7589,m³
